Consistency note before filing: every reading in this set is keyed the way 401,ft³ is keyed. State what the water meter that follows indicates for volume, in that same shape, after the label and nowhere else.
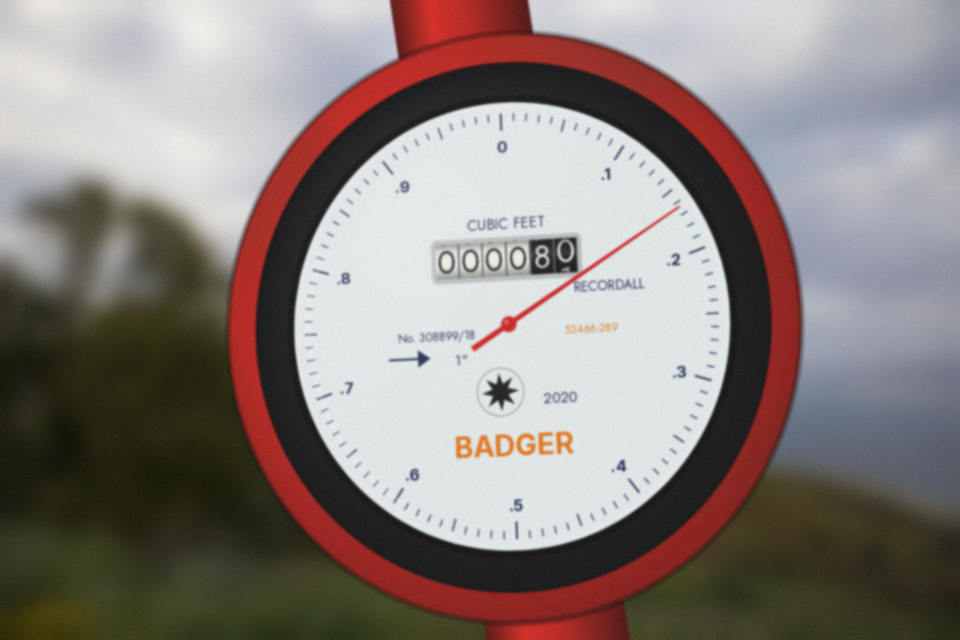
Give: 80.16,ft³
